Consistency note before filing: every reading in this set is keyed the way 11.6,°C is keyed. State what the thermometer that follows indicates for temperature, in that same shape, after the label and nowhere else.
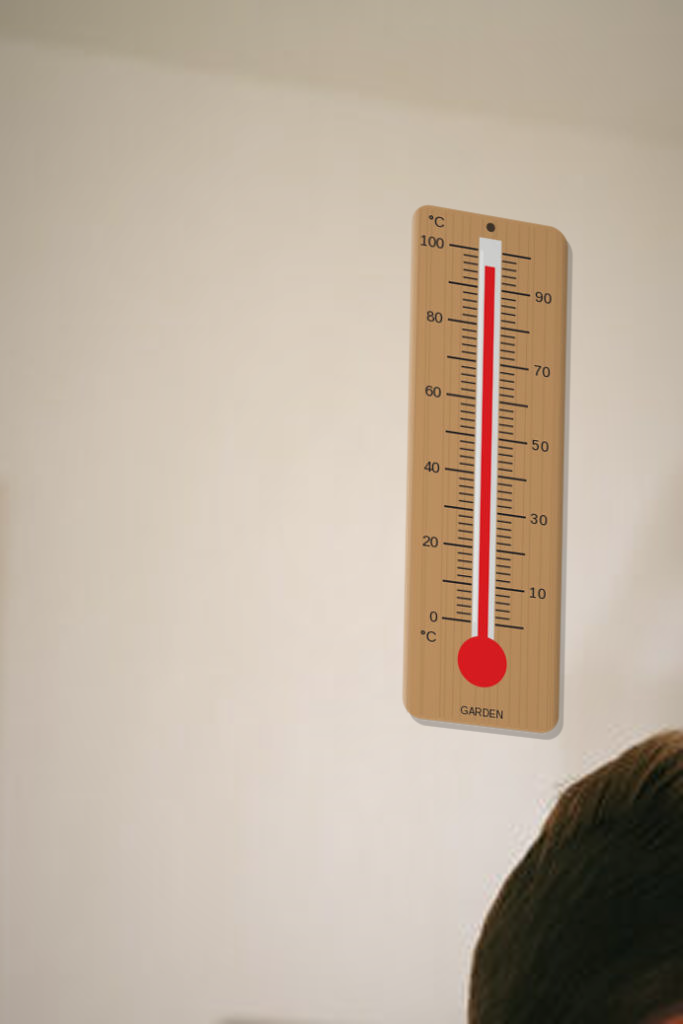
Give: 96,°C
